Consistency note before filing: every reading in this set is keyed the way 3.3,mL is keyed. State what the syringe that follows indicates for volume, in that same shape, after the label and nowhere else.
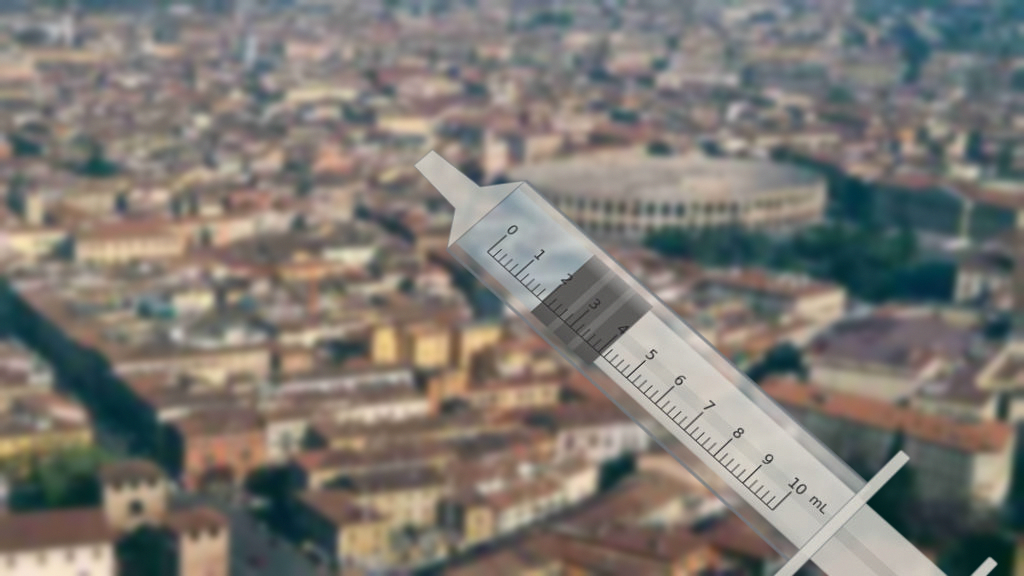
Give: 2,mL
